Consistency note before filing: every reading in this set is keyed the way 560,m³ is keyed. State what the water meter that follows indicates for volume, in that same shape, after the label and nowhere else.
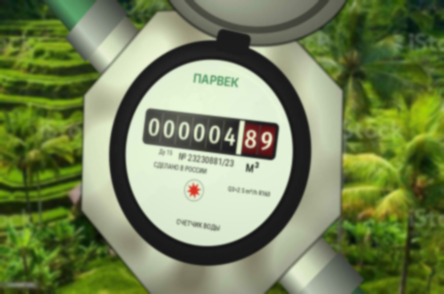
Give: 4.89,m³
